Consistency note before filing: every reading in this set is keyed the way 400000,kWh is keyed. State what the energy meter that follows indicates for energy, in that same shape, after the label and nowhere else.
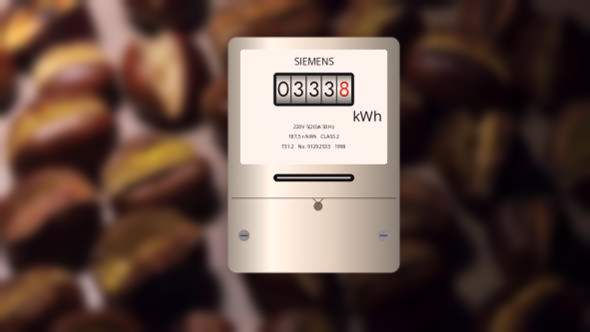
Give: 333.8,kWh
